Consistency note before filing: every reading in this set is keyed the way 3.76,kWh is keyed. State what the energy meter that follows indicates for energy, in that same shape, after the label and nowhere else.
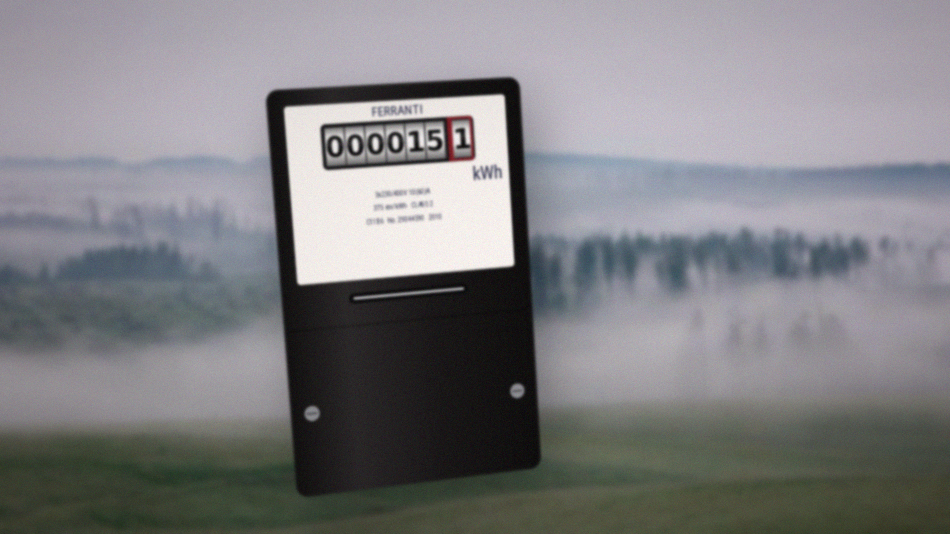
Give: 15.1,kWh
